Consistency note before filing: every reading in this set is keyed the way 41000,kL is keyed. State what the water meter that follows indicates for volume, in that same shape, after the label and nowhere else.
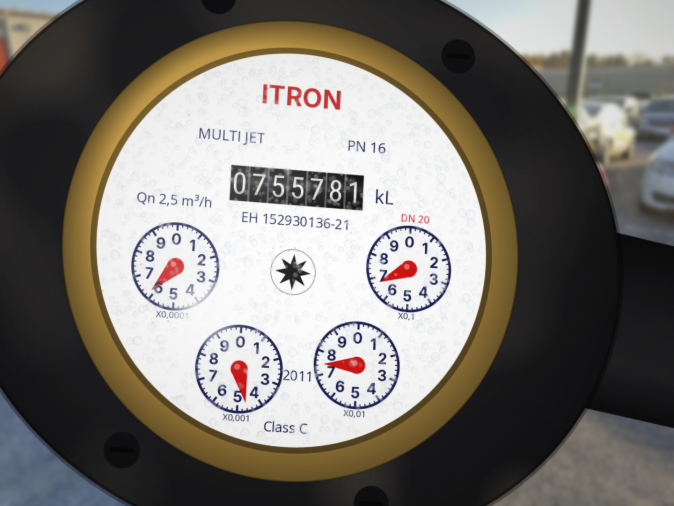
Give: 755781.6746,kL
